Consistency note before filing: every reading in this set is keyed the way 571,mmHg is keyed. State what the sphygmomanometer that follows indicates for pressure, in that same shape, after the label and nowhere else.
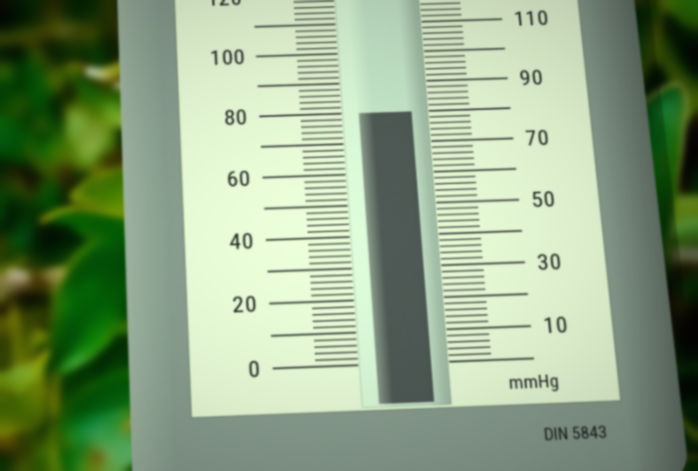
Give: 80,mmHg
